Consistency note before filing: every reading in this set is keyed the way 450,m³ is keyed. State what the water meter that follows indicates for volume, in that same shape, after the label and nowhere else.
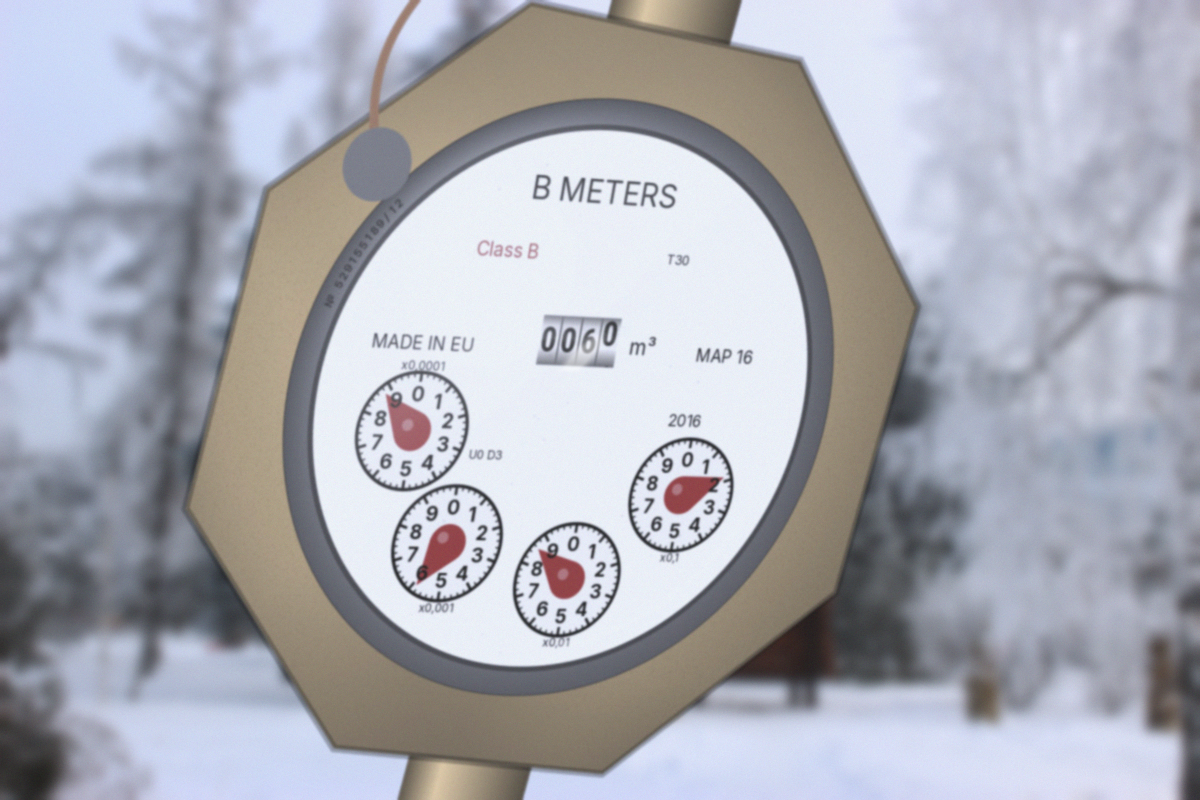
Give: 60.1858,m³
